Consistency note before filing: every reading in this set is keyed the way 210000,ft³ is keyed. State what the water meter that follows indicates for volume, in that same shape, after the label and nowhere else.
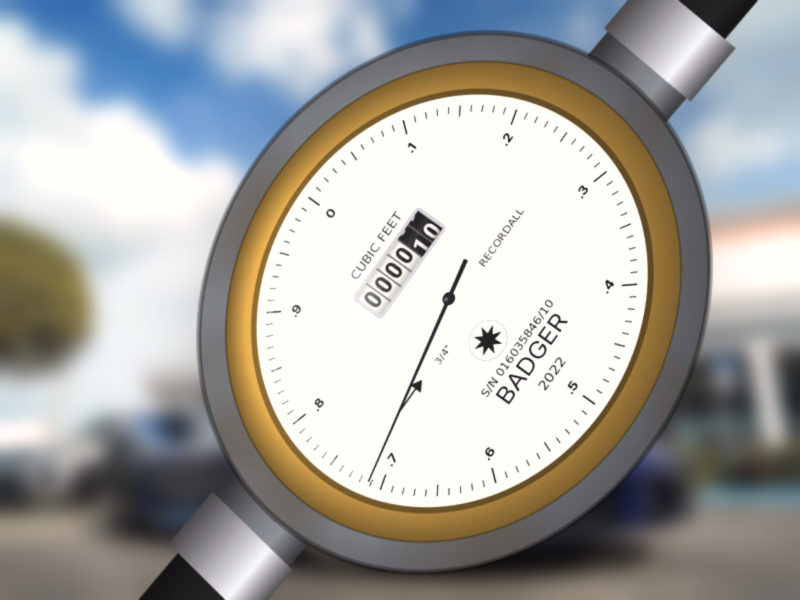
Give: 9.71,ft³
